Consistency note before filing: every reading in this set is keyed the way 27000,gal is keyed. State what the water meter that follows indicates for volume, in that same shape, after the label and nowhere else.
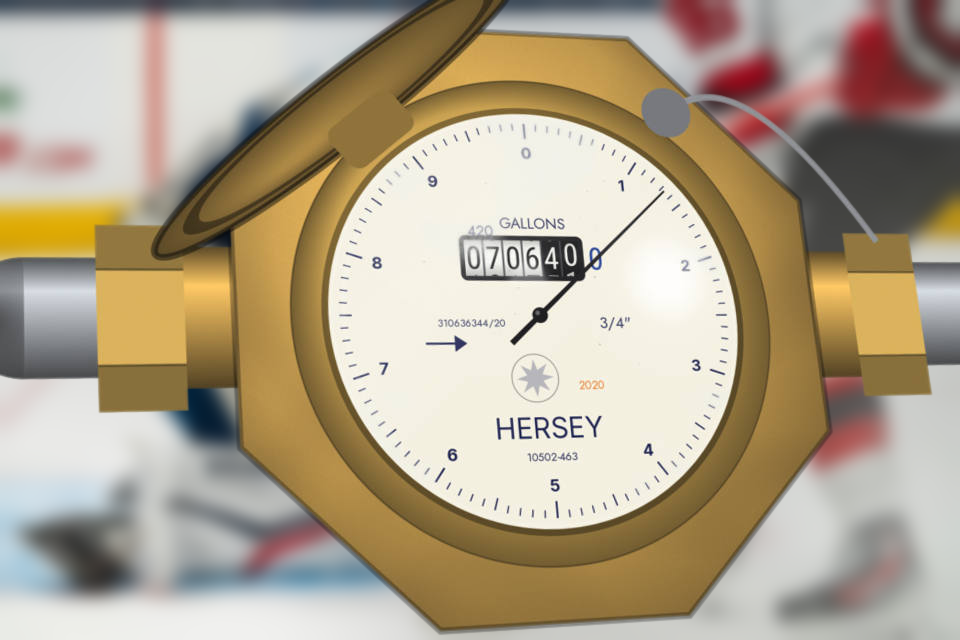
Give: 706401.3,gal
